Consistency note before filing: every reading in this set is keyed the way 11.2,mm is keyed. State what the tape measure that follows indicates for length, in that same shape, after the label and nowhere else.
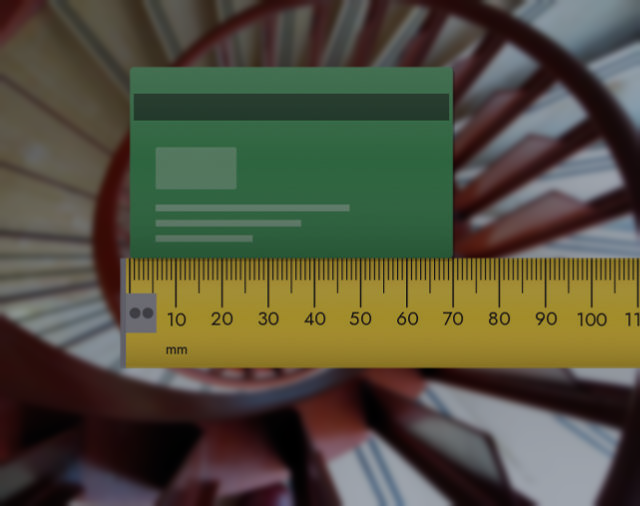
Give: 70,mm
